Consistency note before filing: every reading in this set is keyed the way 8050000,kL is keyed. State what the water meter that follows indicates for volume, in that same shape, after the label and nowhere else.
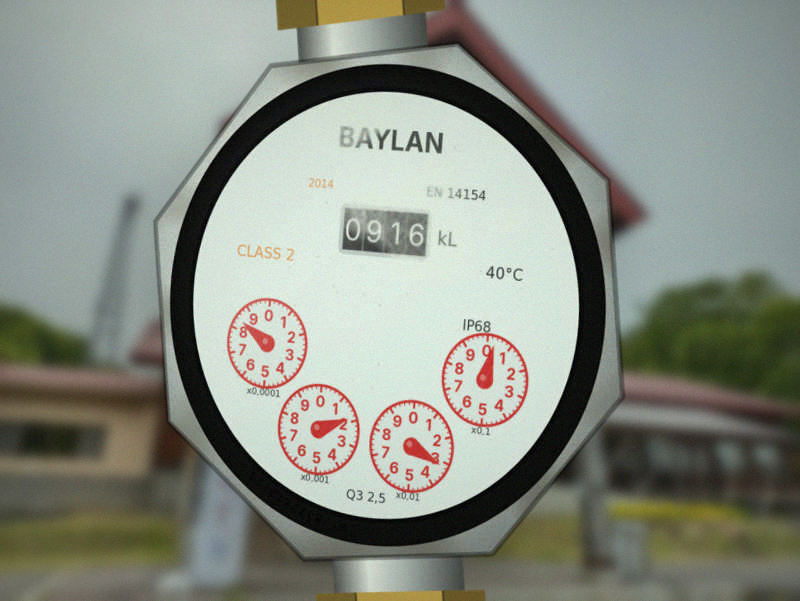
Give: 916.0318,kL
